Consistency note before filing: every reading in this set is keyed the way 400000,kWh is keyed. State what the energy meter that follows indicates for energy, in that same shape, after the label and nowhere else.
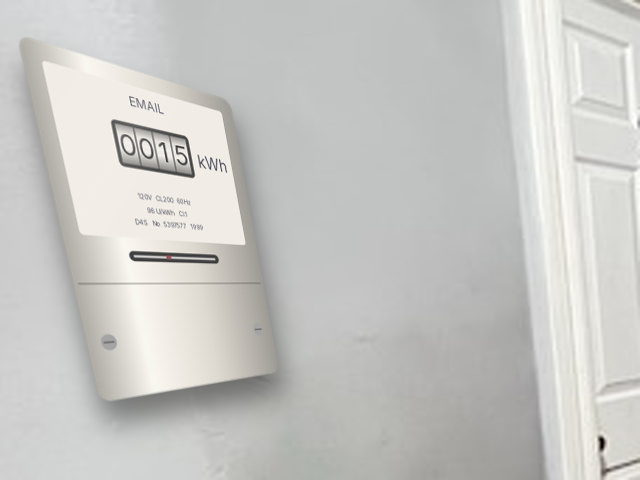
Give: 15,kWh
